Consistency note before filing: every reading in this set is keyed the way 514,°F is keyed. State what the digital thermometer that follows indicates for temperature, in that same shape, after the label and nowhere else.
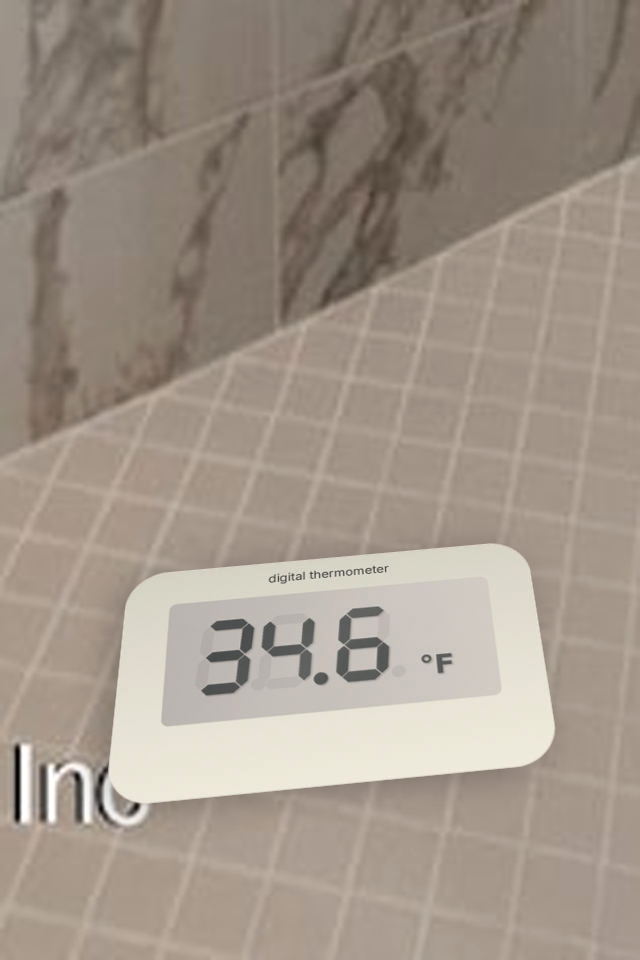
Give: 34.6,°F
